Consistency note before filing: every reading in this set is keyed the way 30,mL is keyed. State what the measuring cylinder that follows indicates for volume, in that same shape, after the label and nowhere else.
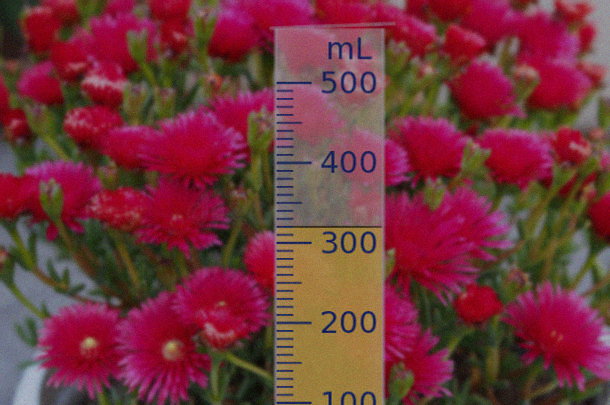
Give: 320,mL
